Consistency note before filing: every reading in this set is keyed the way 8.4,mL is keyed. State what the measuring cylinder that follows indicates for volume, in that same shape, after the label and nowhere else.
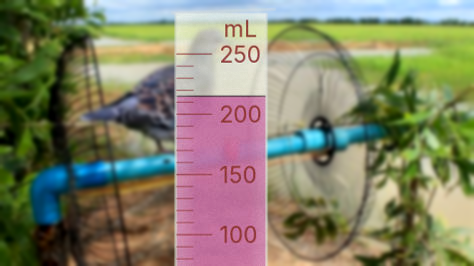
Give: 215,mL
